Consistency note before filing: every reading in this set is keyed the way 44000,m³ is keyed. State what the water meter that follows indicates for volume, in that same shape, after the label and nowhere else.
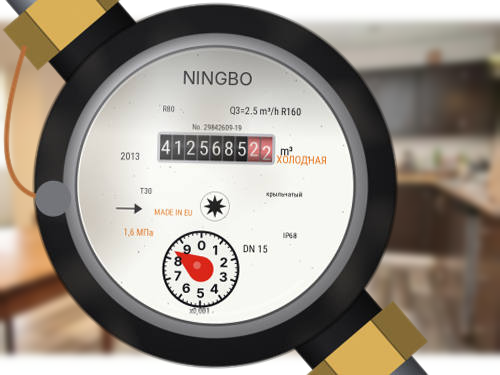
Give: 4125685.218,m³
